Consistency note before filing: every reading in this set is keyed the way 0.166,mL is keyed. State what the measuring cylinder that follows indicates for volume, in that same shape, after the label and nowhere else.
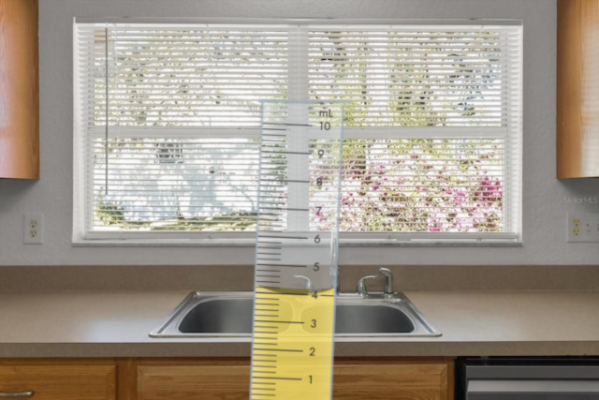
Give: 4,mL
